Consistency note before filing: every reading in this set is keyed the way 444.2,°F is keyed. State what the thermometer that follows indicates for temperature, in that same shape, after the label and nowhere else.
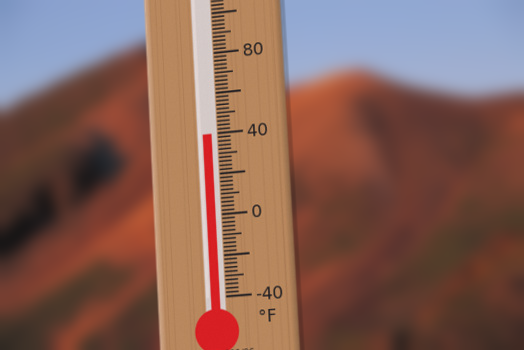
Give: 40,°F
